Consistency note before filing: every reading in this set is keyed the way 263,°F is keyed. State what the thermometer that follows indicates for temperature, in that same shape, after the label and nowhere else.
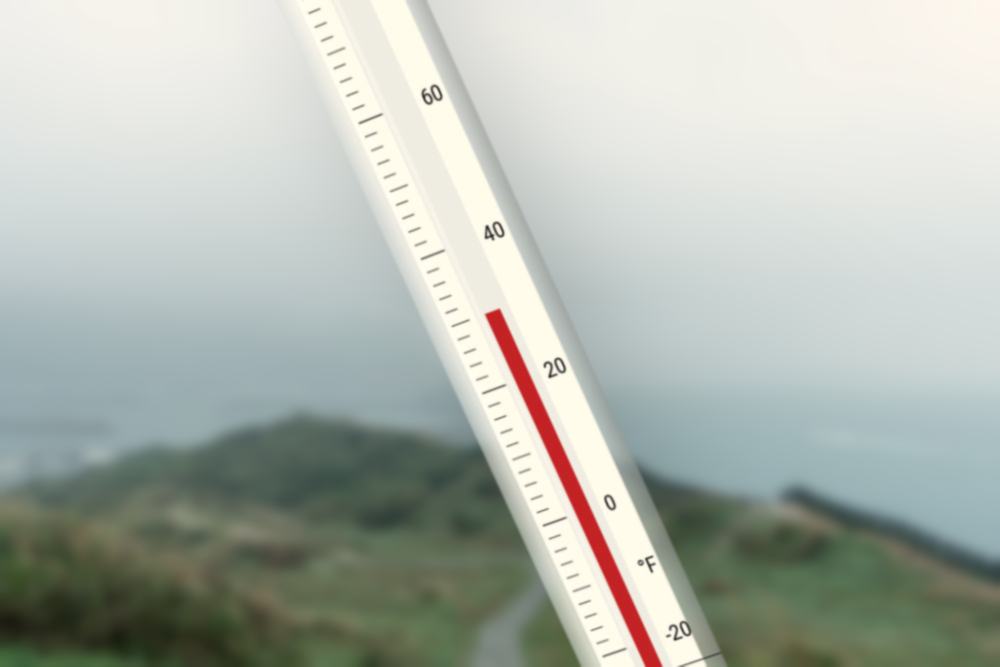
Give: 30,°F
